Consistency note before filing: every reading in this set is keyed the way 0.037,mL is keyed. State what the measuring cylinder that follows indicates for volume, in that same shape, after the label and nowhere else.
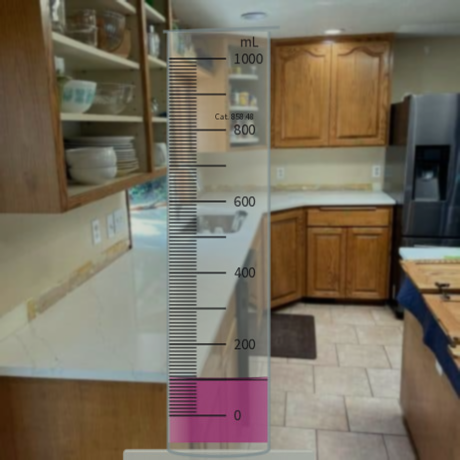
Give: 100,mL
